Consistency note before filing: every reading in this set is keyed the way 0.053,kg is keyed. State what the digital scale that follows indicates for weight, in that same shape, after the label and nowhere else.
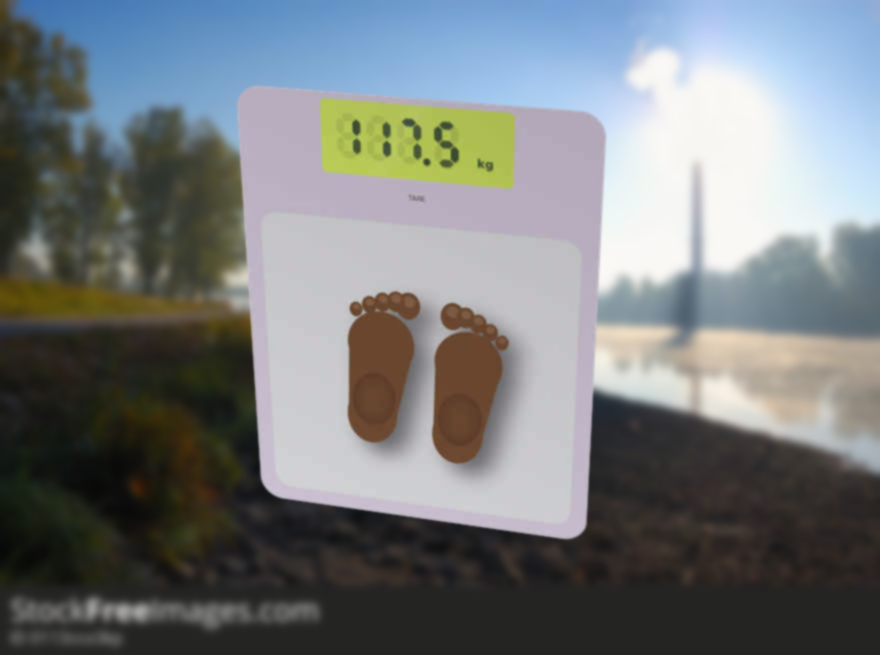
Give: 117.5,kg
